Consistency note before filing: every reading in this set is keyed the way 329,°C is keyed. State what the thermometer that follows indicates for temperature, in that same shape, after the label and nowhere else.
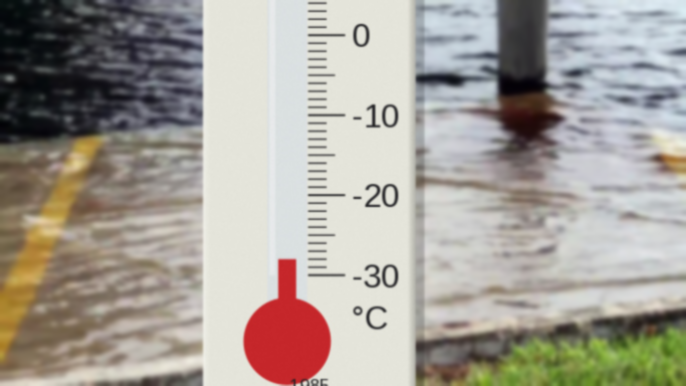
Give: -28,°C
